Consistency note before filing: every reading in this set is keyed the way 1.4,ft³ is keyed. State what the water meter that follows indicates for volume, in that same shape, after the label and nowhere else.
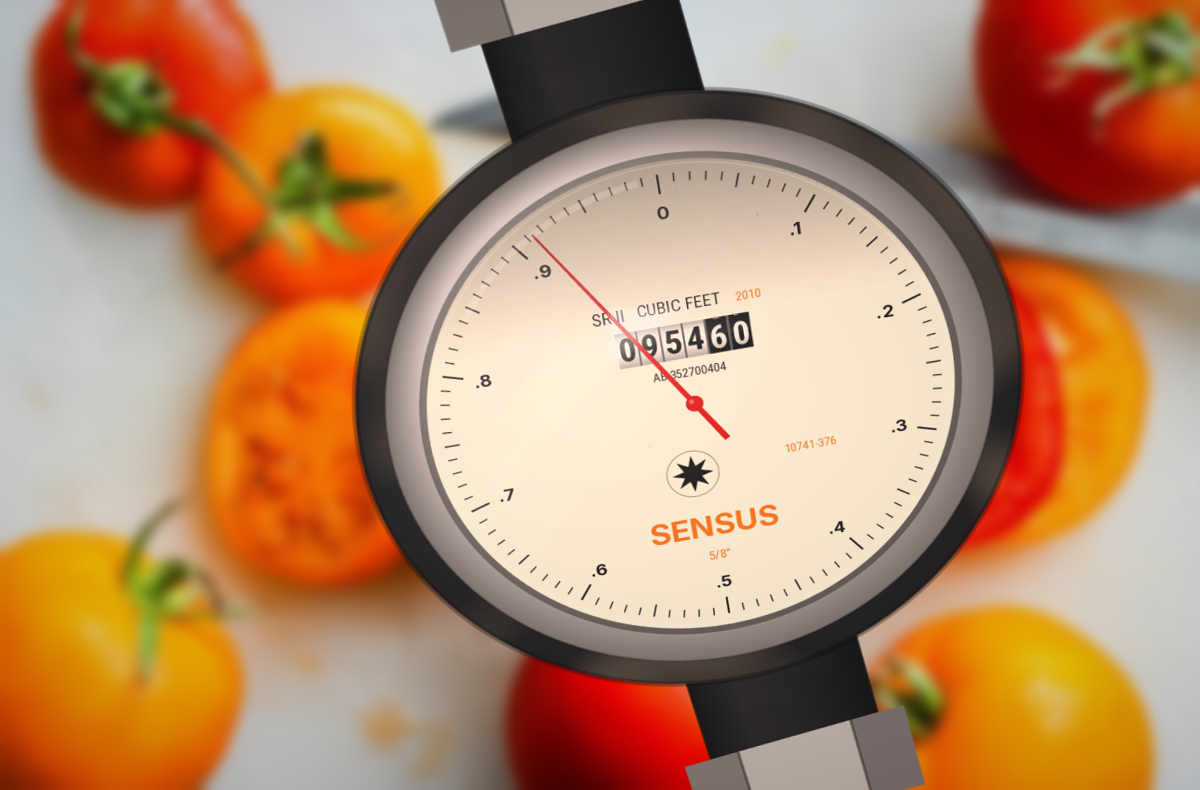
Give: 95459.91,ft³
